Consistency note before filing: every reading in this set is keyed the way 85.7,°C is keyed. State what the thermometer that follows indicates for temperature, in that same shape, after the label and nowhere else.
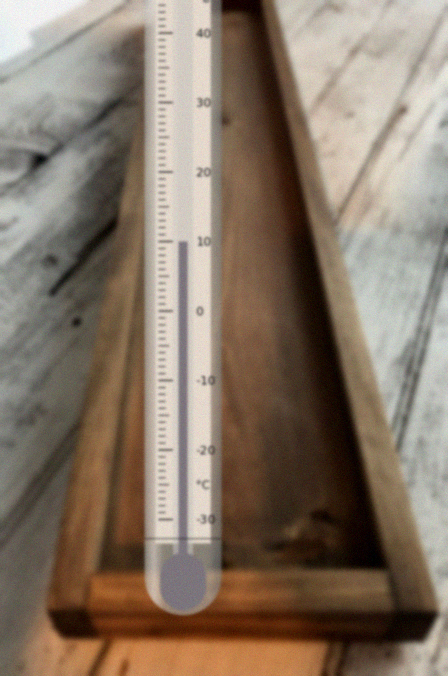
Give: 10,°C
